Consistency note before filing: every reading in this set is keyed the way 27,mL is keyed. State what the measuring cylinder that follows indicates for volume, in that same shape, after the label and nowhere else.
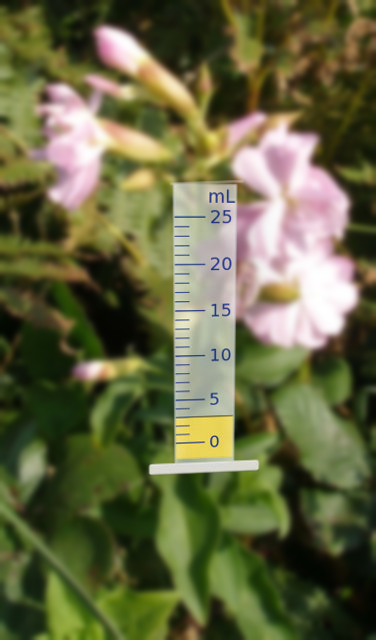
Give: 3,mL
